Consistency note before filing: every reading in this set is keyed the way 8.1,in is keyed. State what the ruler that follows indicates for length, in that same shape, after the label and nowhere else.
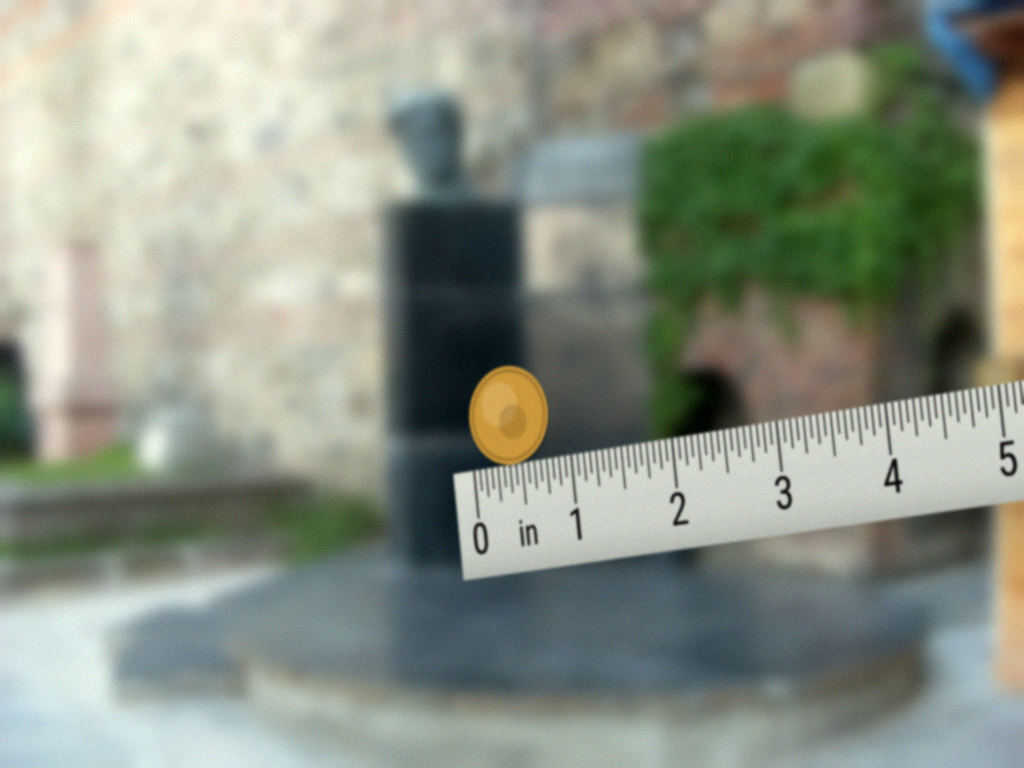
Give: 0.8125,in
